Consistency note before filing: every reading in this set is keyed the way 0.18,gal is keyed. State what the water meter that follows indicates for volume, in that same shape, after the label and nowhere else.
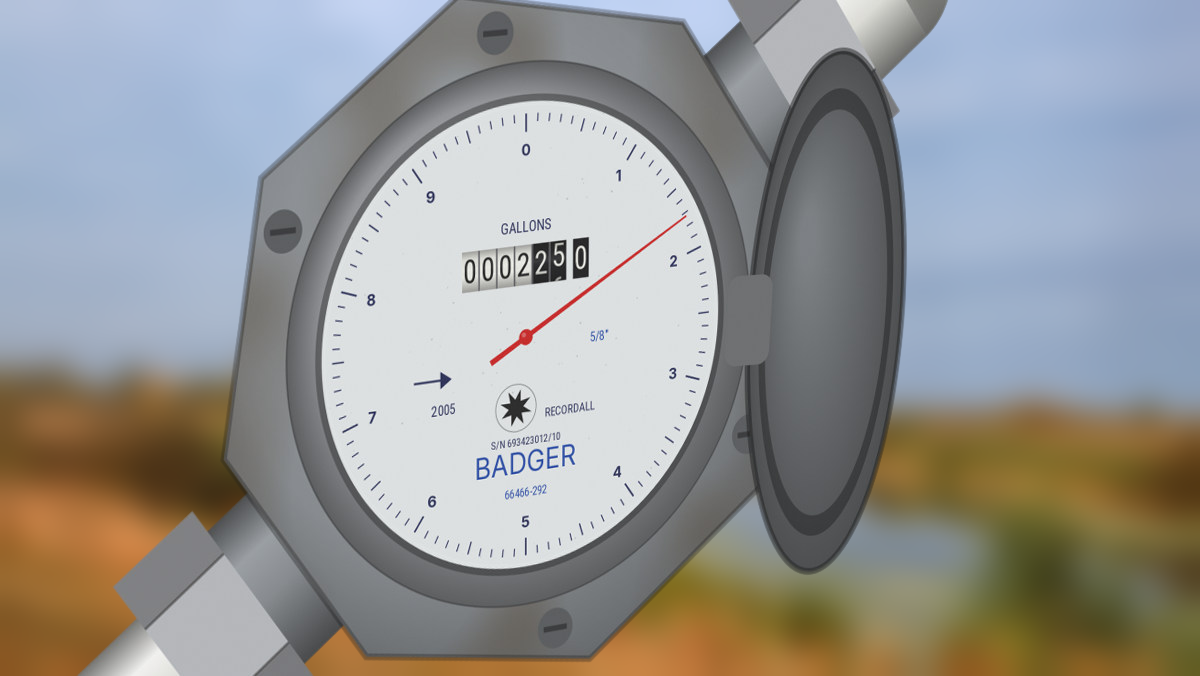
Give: 2251.7,gal
